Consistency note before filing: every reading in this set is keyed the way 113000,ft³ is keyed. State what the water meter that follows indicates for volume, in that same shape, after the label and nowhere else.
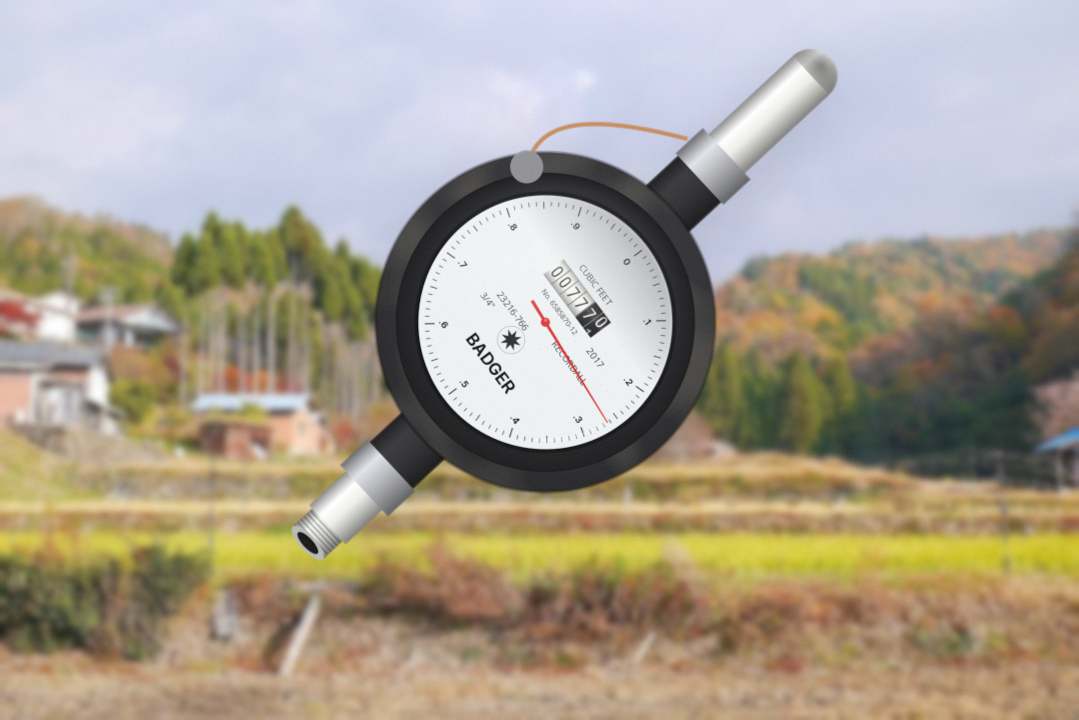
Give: 7770.26,ft³
